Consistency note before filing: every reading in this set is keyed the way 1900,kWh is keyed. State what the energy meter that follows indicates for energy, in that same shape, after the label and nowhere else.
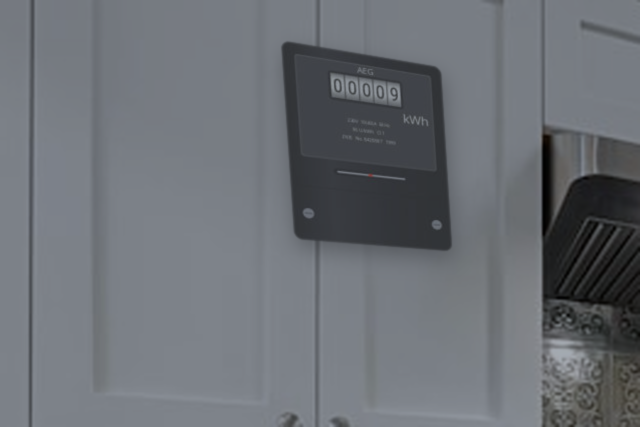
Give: 9,kWh
